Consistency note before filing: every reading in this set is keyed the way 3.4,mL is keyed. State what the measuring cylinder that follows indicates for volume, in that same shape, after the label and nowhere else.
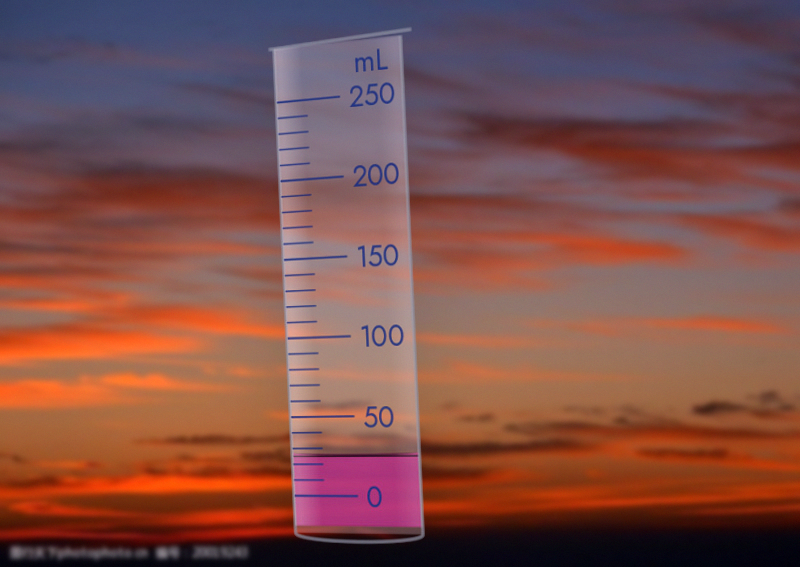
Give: 25,mL
